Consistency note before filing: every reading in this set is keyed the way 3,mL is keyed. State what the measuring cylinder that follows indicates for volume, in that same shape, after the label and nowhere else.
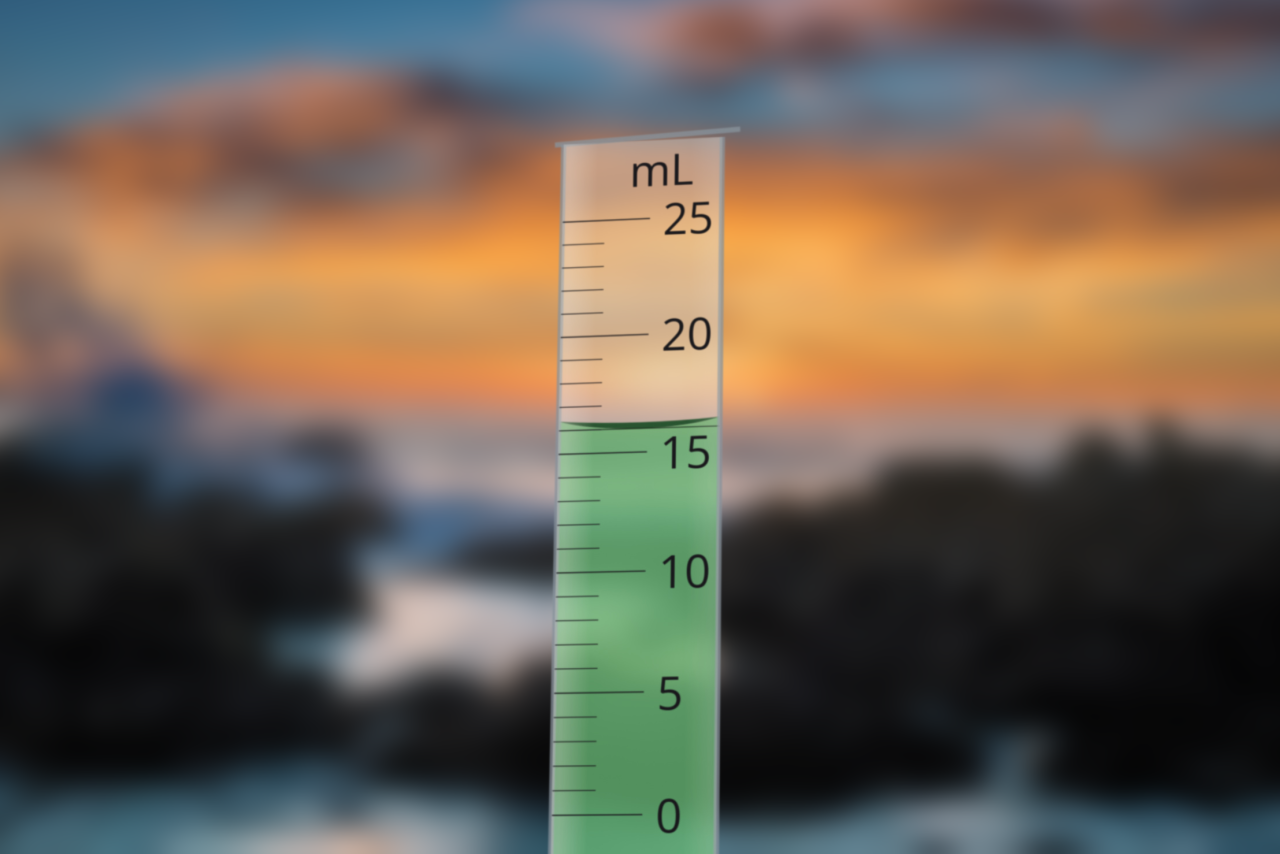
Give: 16,mL
